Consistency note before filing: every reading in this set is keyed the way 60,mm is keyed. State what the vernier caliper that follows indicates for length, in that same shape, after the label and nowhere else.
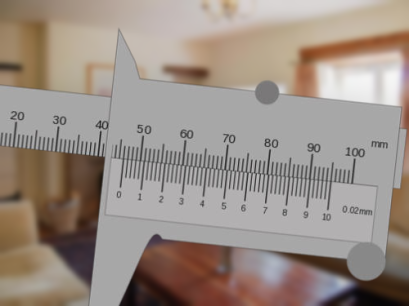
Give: 46.0,mm
